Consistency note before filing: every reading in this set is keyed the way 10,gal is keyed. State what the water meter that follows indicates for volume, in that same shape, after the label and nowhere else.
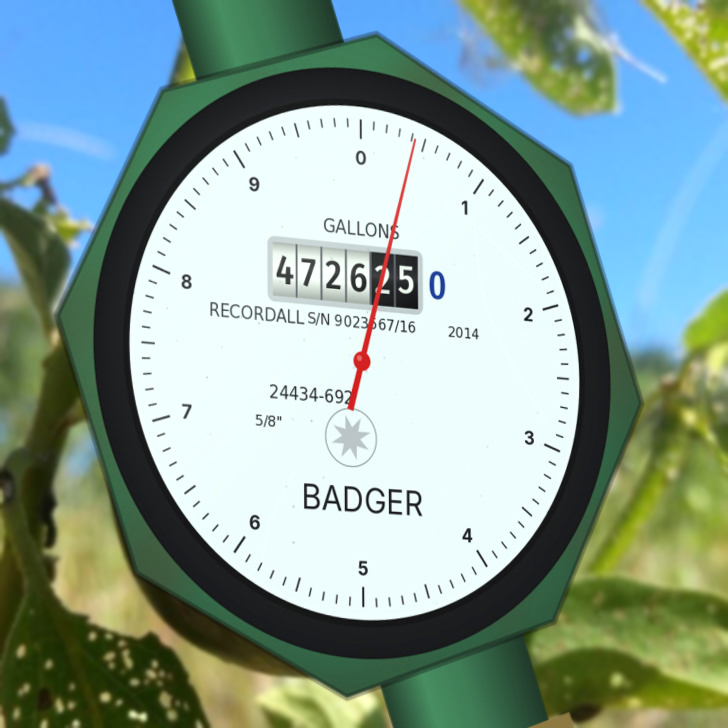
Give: 4726250.4,gal
